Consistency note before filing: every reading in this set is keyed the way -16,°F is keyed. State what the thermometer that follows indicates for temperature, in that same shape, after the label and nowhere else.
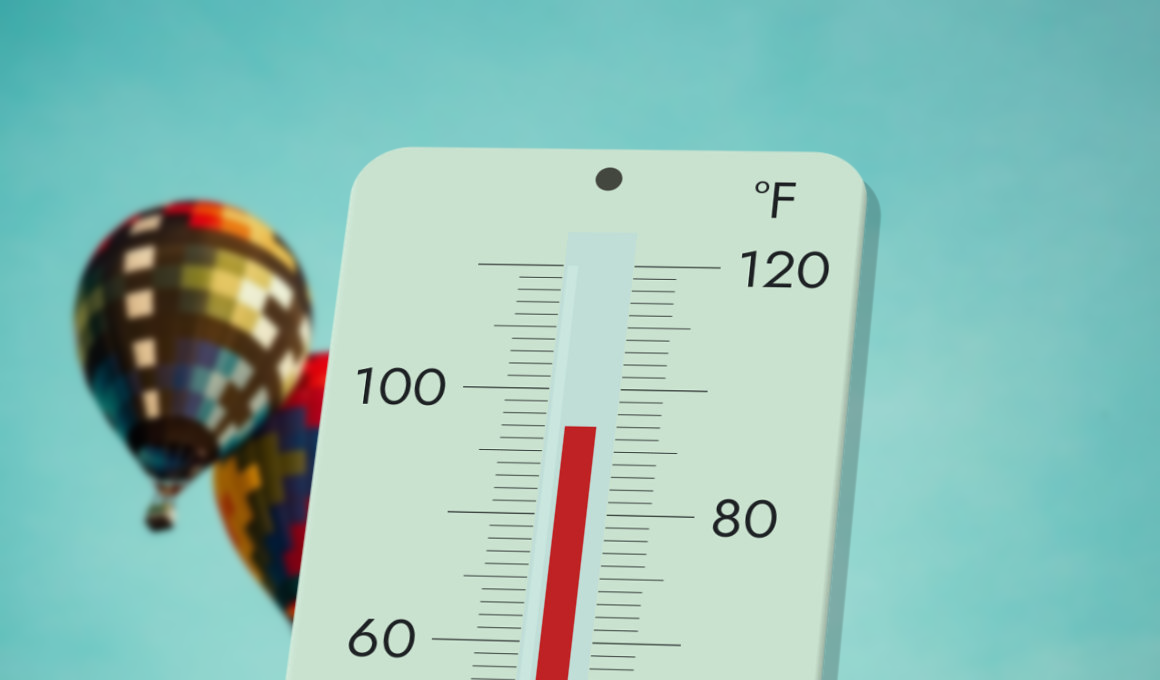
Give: 94,°F
